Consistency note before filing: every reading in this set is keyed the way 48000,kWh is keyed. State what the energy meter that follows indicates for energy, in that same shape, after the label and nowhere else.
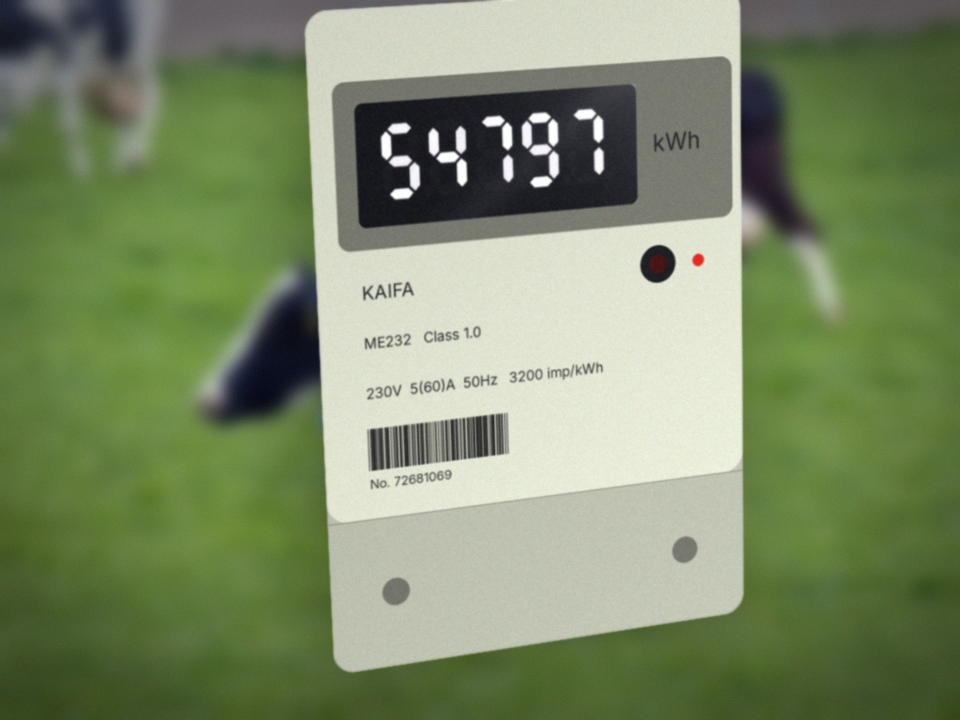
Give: 54797,kWh
